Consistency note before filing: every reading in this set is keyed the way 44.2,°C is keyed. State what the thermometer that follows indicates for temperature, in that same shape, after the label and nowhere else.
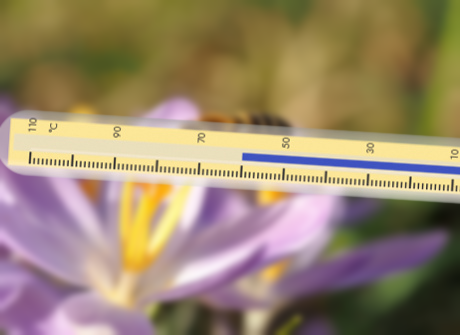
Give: 60,°C
